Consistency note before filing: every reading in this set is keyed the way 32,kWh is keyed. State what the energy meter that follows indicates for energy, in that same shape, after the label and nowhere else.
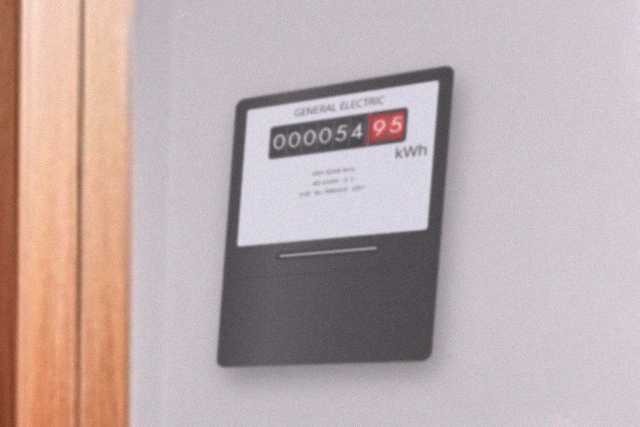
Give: 54.95,kWh
